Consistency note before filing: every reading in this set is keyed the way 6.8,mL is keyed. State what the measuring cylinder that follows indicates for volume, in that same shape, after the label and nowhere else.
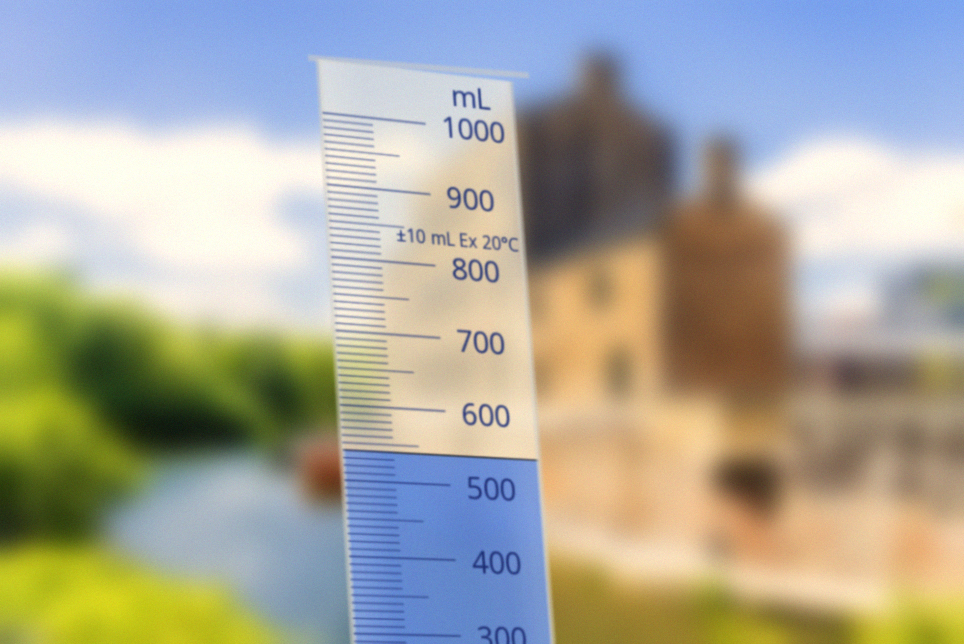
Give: 540,mL
